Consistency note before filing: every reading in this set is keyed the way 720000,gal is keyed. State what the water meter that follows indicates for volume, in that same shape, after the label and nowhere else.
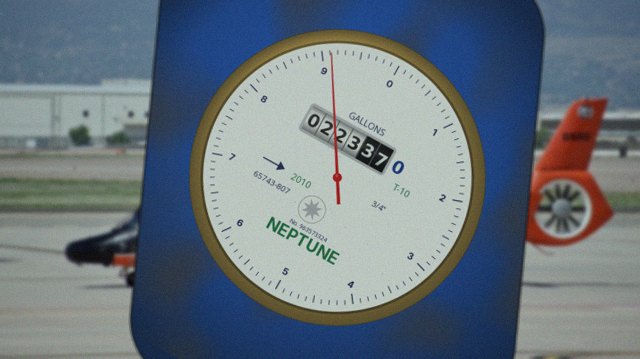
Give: 223369.1,gal
